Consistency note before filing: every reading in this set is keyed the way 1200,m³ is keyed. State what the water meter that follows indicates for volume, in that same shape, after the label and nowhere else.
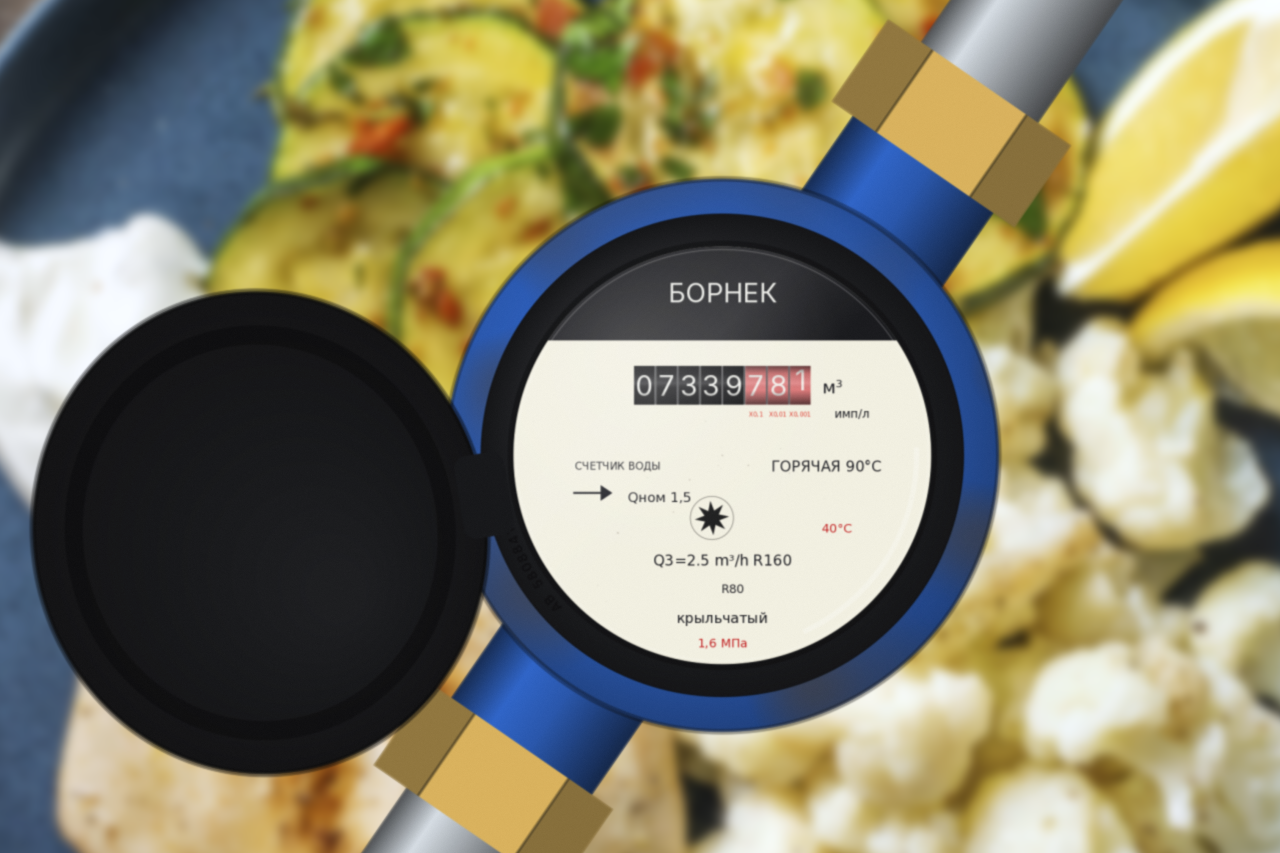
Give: 7339.781,m³
